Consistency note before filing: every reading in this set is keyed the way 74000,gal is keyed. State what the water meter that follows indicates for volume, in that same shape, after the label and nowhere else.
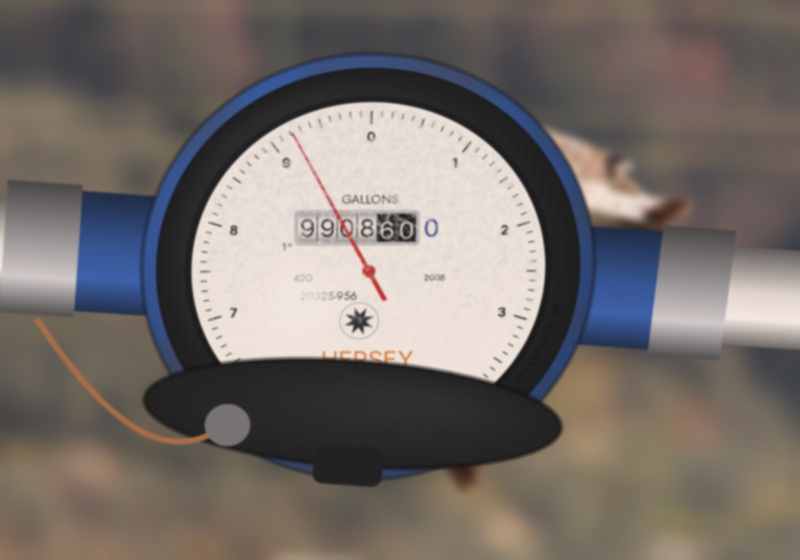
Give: 9908599.2,gal
